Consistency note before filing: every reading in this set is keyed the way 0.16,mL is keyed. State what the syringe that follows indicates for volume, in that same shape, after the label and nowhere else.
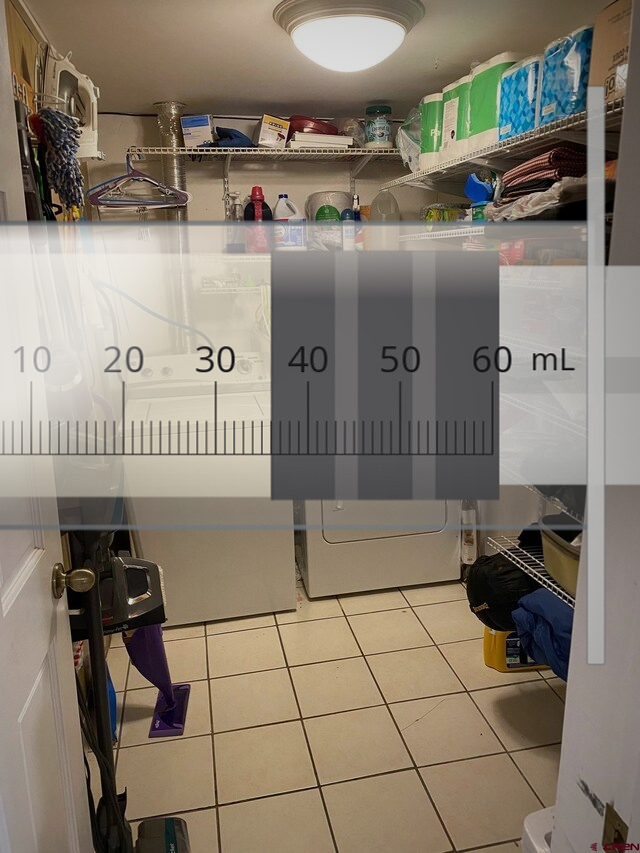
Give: 36,mL
